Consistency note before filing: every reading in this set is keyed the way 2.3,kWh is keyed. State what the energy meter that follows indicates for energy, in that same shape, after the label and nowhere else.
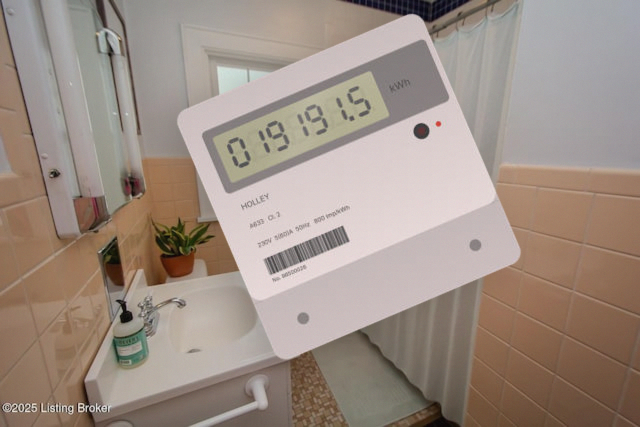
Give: 19191.5,kWh
